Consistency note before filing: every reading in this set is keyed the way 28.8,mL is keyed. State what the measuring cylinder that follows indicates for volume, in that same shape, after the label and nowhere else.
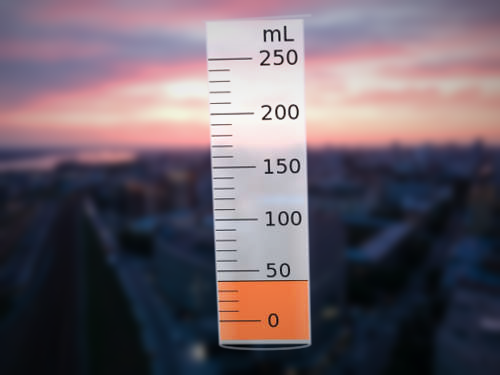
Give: 40,mL
